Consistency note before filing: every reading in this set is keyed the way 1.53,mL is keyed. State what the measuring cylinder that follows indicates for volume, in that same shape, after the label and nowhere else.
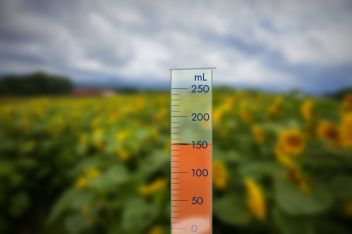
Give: 150,mL
